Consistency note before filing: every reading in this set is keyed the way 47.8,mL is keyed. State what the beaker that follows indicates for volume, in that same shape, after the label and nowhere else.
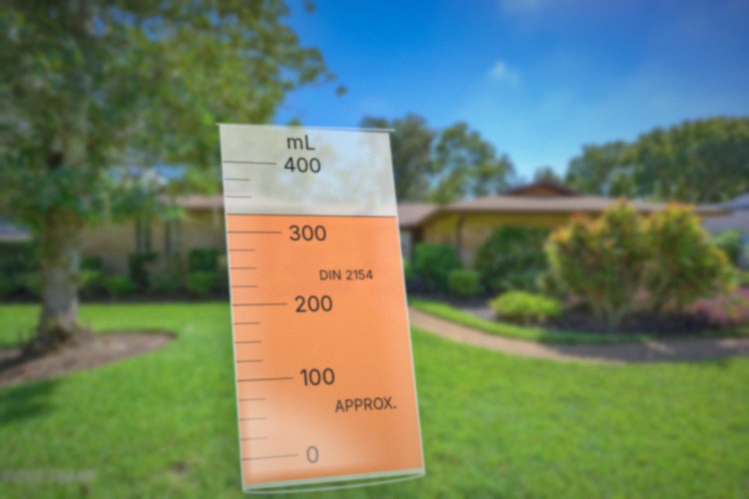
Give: 325,mL
